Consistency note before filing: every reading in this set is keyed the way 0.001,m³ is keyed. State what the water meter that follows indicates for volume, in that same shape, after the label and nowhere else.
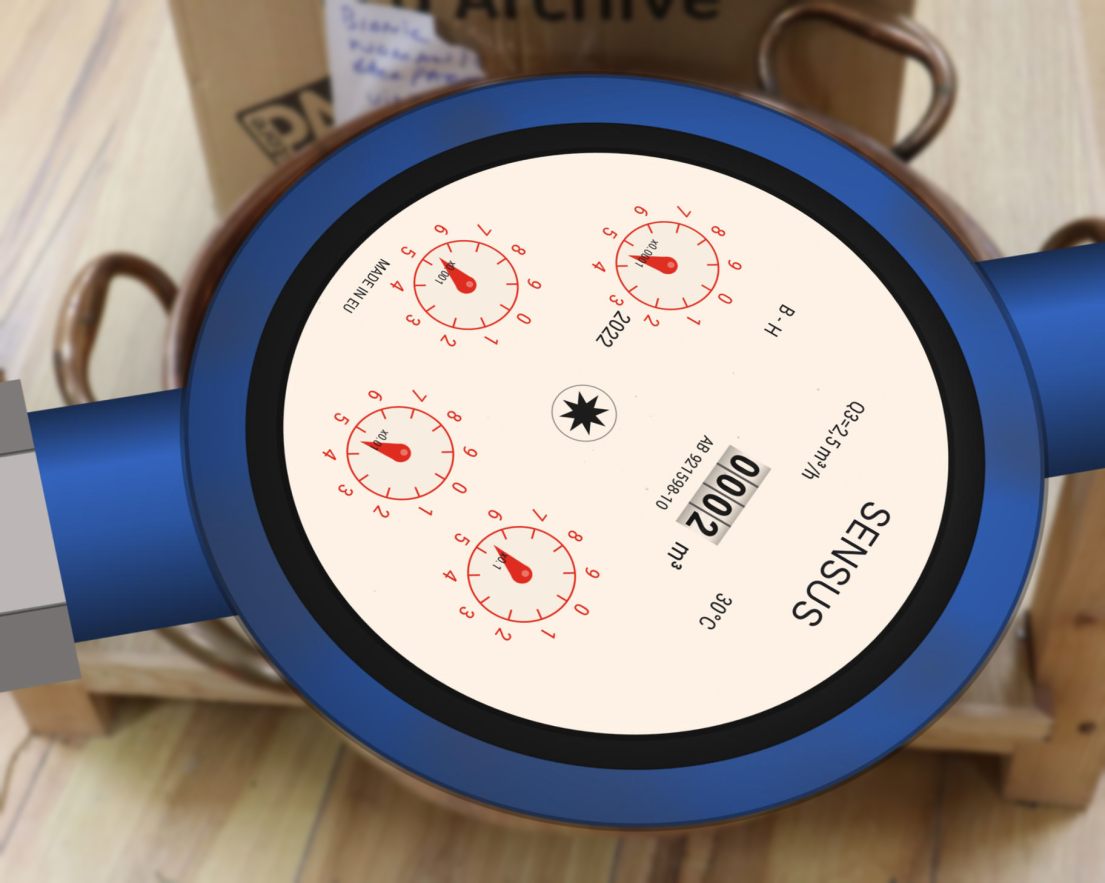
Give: 2.5454,m³
